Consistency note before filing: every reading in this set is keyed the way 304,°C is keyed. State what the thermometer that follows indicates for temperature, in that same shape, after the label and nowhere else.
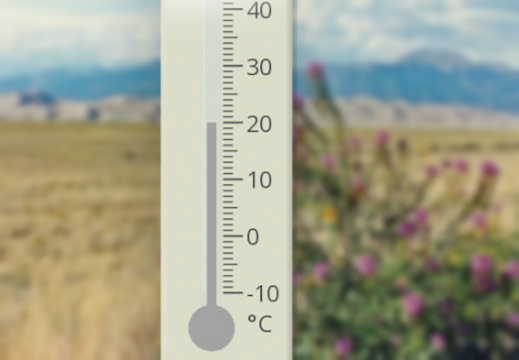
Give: 20,°C
